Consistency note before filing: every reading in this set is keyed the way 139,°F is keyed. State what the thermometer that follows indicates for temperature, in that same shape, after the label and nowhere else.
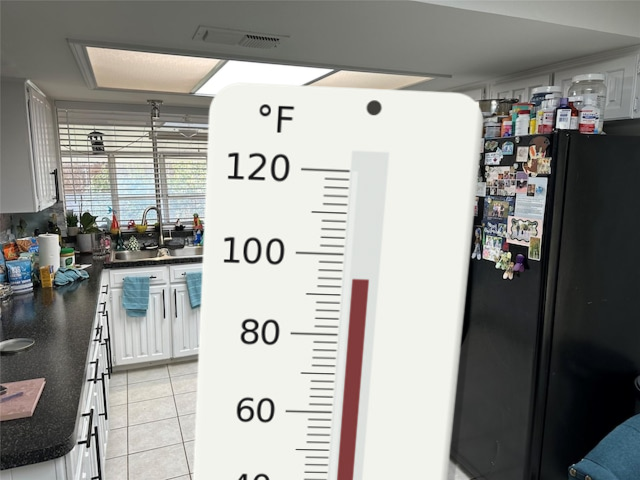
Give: 94,°F
